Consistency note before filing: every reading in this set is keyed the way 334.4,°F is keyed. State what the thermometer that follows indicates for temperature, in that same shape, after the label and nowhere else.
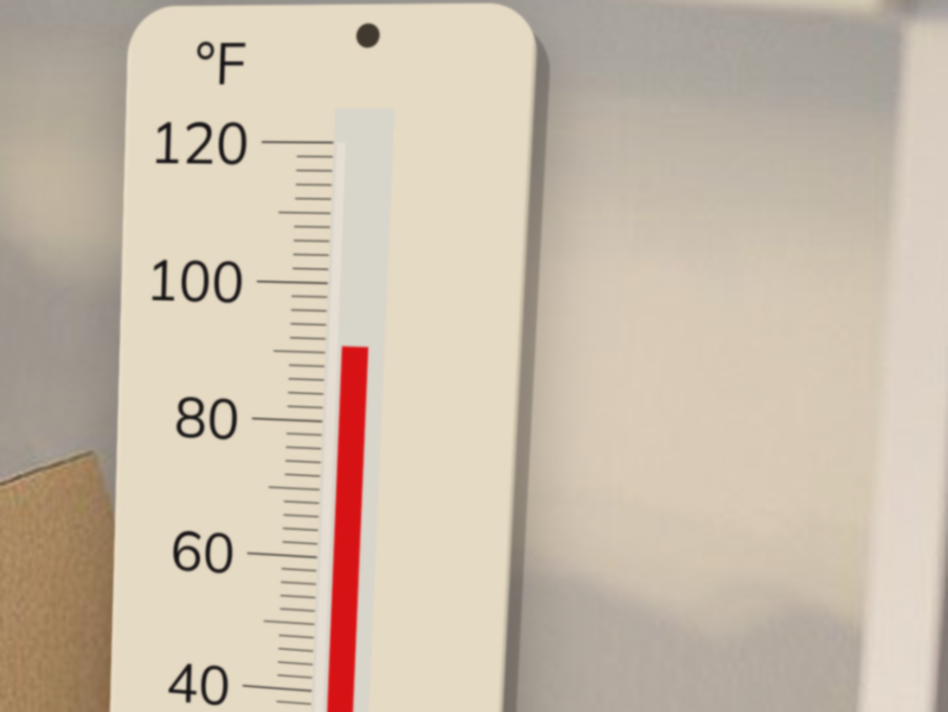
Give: 91,°F
